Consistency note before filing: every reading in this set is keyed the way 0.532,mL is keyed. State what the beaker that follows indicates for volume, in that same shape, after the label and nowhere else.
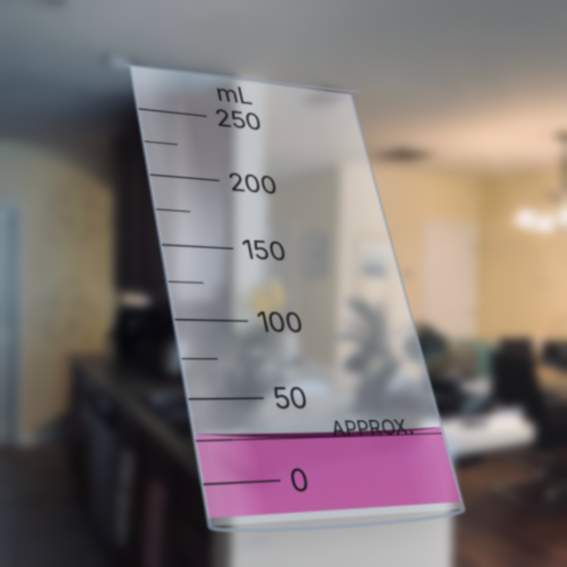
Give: 25,mL
